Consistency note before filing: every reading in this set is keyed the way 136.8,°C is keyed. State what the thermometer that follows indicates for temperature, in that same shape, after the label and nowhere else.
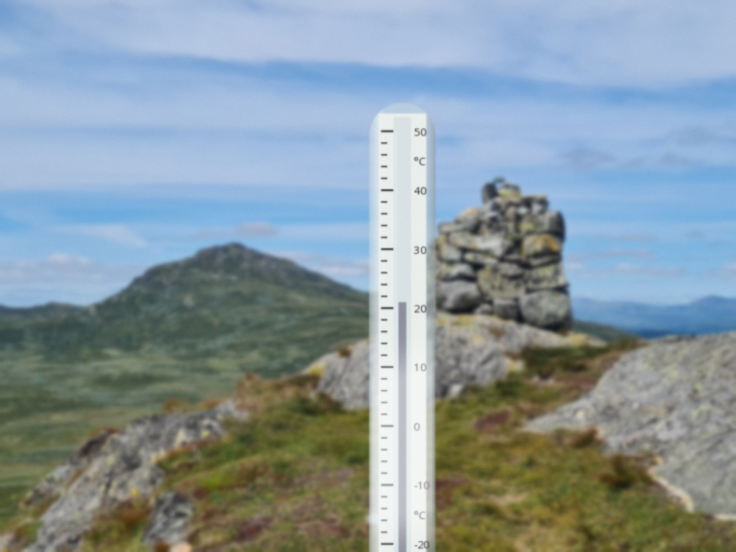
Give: 21,°C
